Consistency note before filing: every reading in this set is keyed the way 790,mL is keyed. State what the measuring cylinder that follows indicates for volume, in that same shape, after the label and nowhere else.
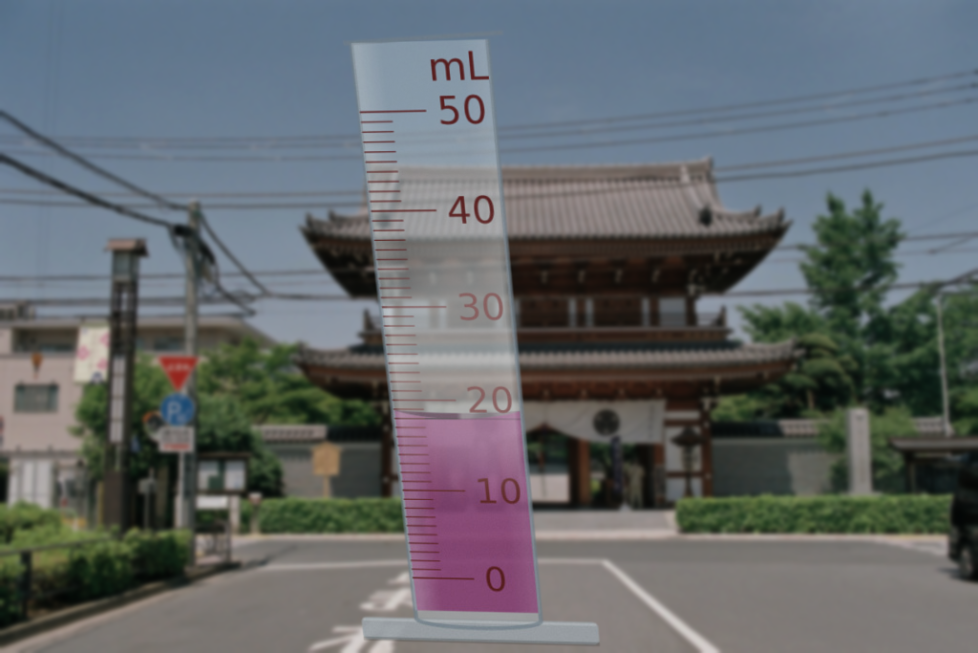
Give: 18,mL
